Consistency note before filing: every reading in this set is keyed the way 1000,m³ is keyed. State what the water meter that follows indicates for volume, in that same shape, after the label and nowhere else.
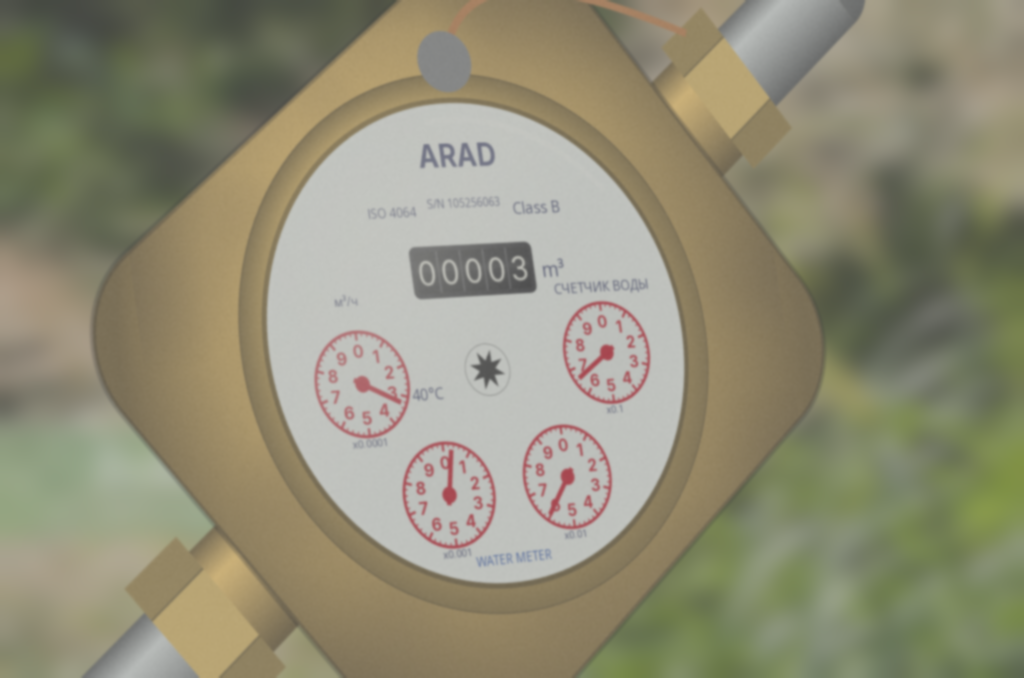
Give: 3.6603,m³
